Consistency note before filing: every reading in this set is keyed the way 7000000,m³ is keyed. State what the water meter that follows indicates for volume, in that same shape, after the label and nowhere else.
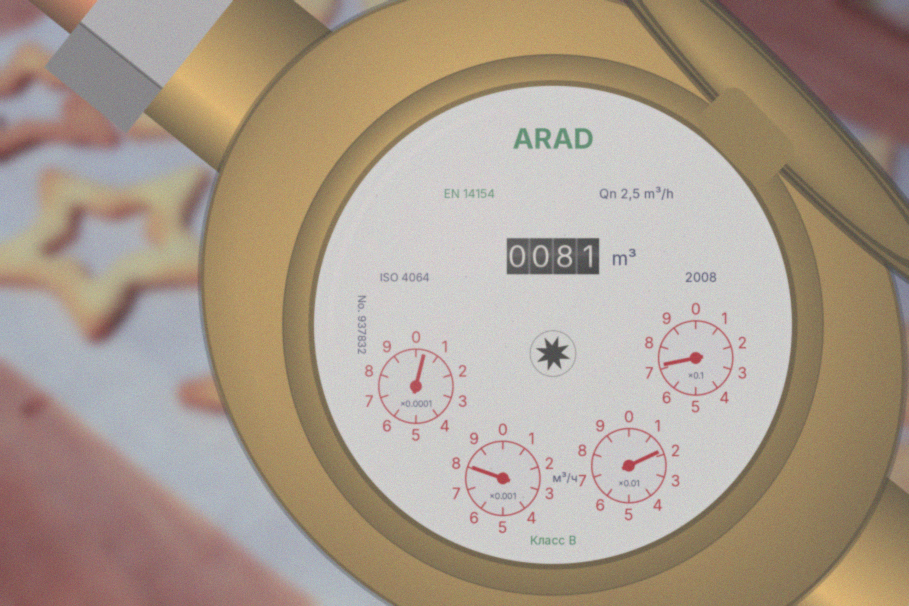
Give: 81.7180,m³
